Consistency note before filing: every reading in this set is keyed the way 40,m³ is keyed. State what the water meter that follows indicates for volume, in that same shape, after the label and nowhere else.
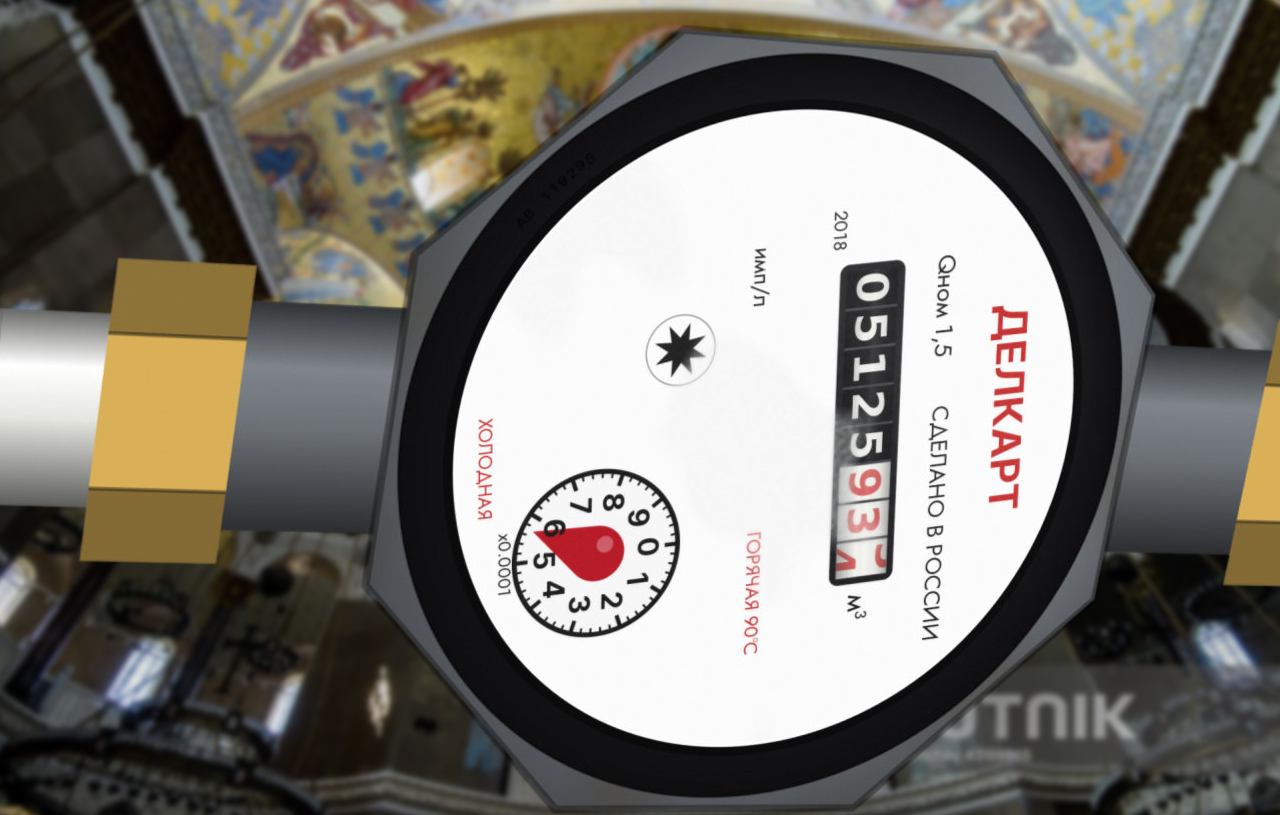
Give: 5125.9335,m³
